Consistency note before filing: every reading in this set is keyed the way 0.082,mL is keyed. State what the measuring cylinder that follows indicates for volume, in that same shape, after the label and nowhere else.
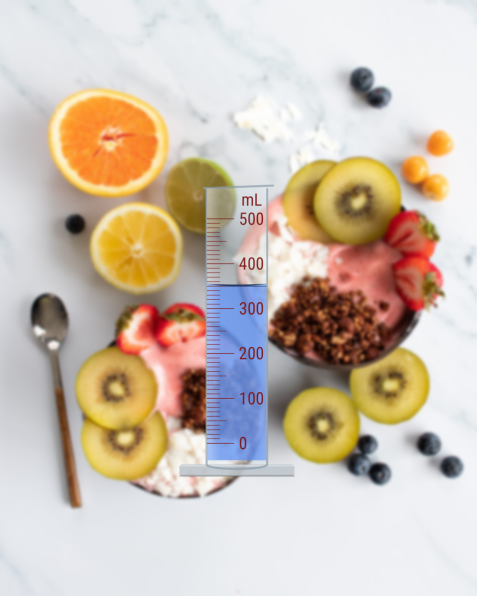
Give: 350,mL
